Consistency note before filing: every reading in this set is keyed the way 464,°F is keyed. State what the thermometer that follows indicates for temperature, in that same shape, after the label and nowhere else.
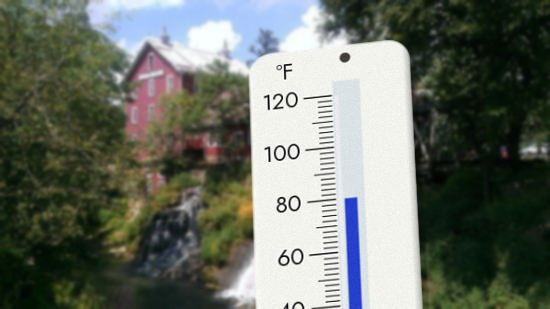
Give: 80,°F
